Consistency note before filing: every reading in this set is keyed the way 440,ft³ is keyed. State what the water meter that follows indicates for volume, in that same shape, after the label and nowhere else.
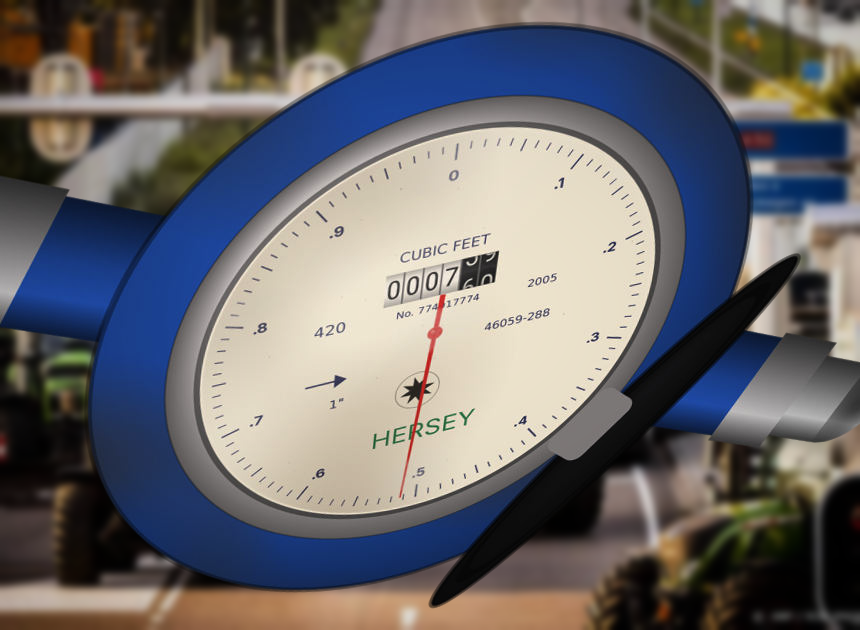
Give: 759.51,ft³
